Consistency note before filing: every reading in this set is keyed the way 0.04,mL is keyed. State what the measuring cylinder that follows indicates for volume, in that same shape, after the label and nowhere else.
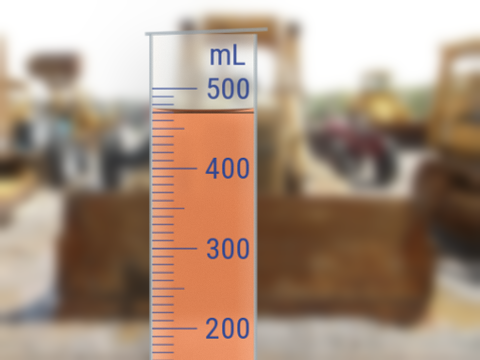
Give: 470,mL
